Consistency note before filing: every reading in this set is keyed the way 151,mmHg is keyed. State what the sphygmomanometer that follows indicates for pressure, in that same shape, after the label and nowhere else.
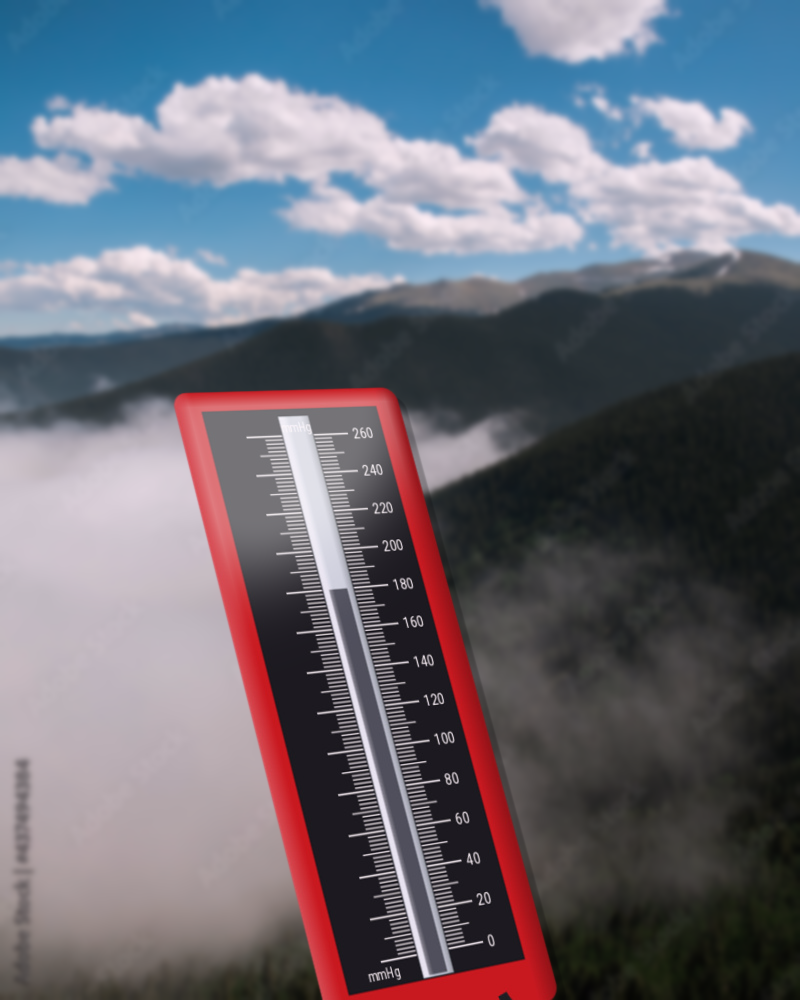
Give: 180,mmHg
